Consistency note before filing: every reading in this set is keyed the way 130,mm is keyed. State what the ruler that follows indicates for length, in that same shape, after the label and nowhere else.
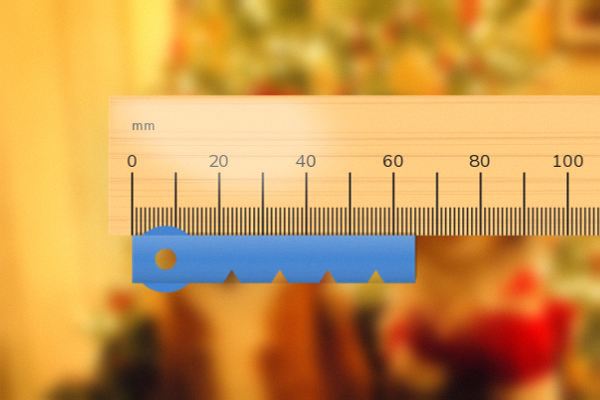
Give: 65,mm
